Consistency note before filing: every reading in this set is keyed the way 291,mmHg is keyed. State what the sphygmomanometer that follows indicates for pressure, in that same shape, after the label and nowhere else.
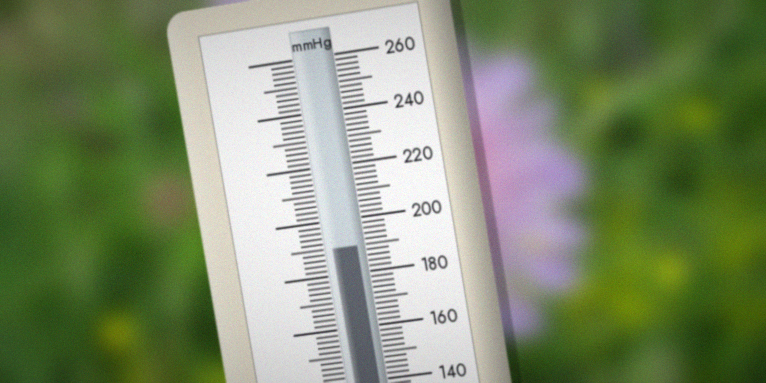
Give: 190,mmHg
